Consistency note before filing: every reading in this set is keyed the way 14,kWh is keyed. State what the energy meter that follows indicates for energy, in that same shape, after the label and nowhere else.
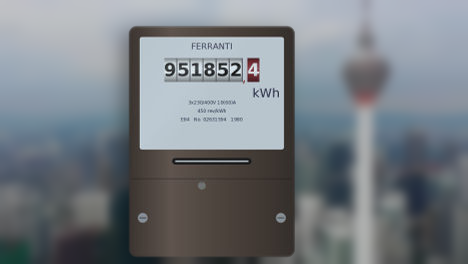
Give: 951852.4,kWh
